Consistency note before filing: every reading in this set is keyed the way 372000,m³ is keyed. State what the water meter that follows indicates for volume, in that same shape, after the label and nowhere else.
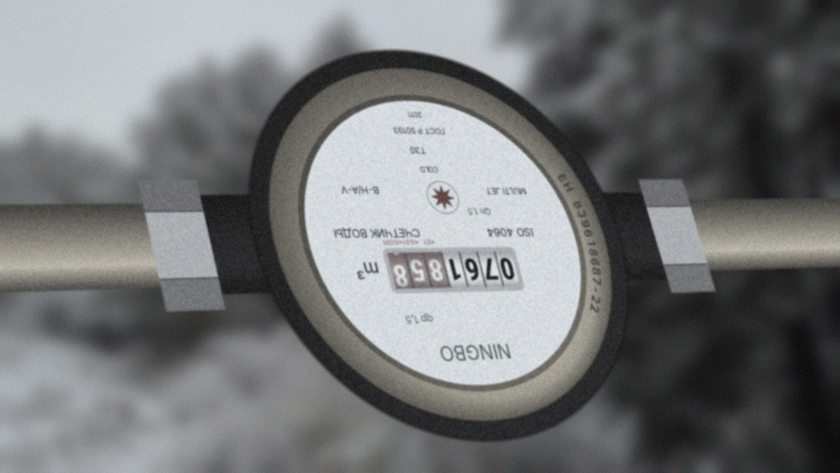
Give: 761.858,m³
